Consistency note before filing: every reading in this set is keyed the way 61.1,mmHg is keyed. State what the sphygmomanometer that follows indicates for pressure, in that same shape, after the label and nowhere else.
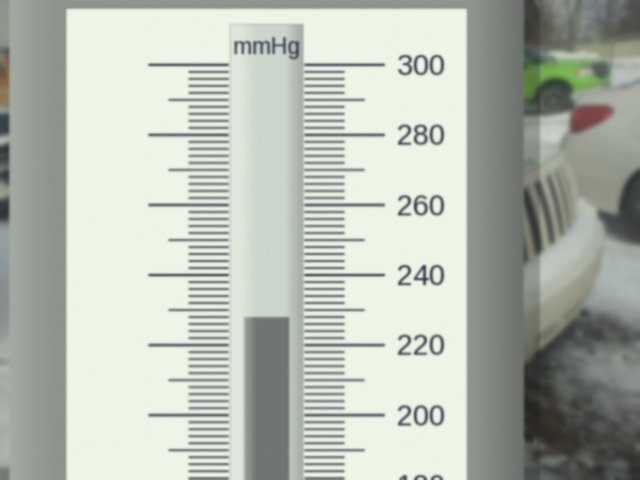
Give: 228,mmHg
